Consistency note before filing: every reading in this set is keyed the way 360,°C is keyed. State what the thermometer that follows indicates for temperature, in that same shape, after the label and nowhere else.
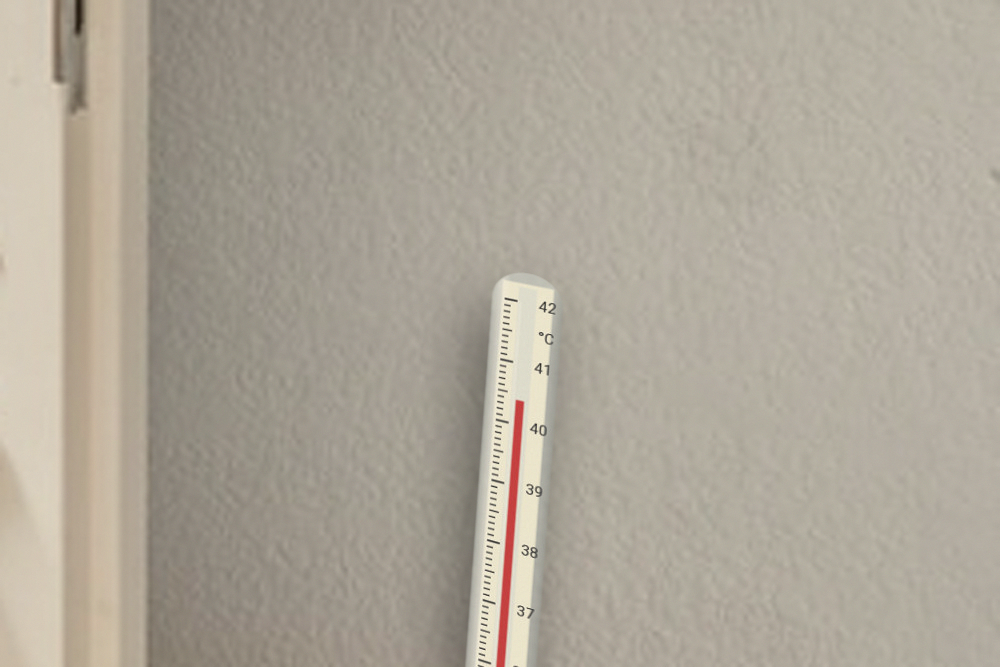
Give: 40.4,°C
